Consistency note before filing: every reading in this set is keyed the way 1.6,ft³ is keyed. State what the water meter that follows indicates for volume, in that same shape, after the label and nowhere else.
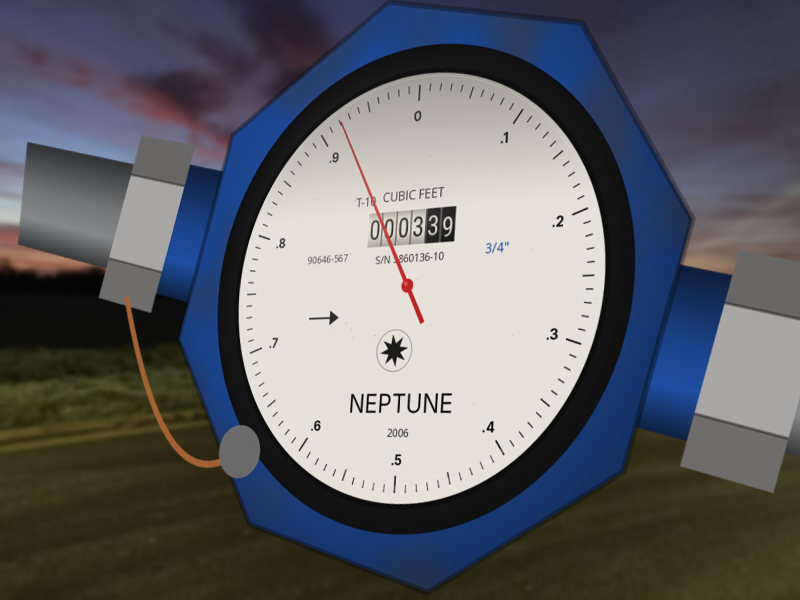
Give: 338.92,ft³
